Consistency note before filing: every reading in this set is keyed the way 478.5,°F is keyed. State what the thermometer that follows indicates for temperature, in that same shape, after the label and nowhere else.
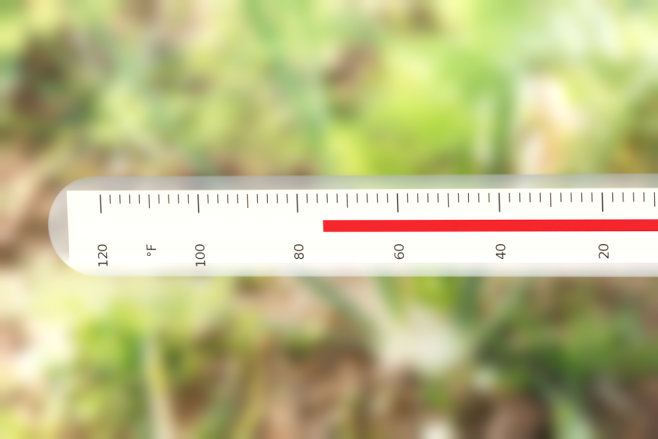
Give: 75,°F
